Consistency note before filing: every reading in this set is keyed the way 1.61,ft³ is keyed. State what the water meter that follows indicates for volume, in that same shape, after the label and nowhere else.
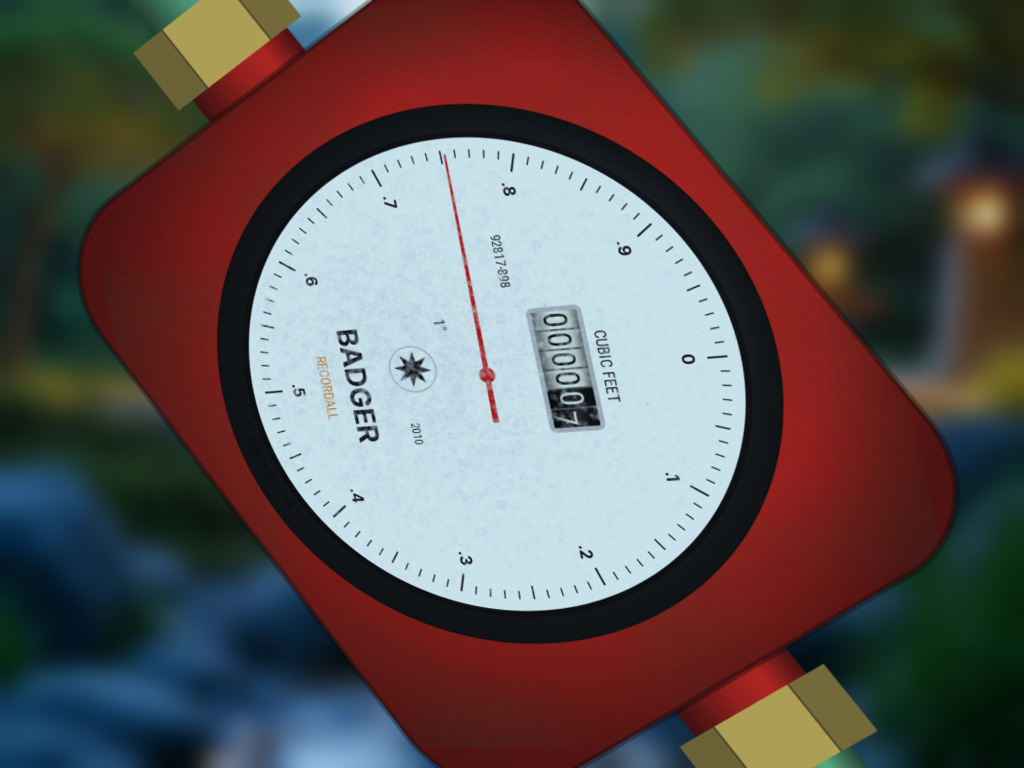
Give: 6.75,ft³
